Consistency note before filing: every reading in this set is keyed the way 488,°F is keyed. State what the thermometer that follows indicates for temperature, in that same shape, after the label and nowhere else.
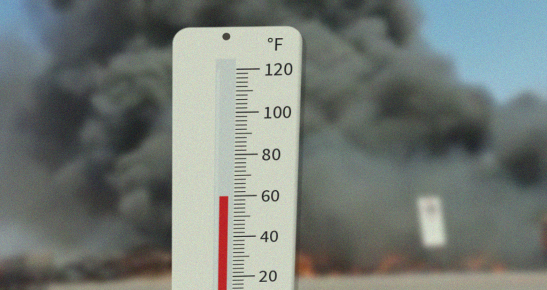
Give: 60,°F
